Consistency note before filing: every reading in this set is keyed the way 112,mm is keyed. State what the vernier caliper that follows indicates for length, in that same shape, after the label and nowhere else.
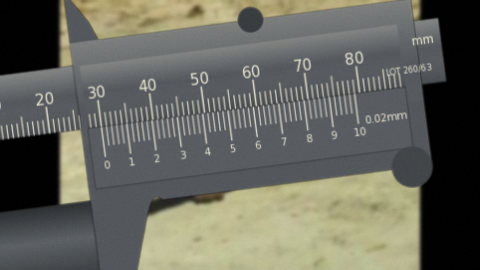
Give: 30.0,mm
